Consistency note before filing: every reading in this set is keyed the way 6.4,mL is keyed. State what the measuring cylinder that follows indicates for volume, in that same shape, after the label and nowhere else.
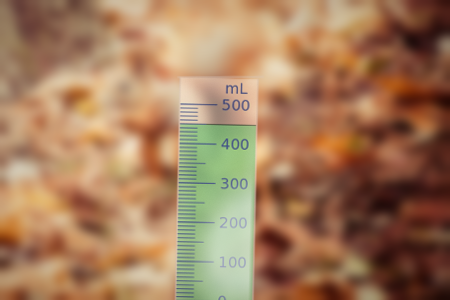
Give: 450,mL
